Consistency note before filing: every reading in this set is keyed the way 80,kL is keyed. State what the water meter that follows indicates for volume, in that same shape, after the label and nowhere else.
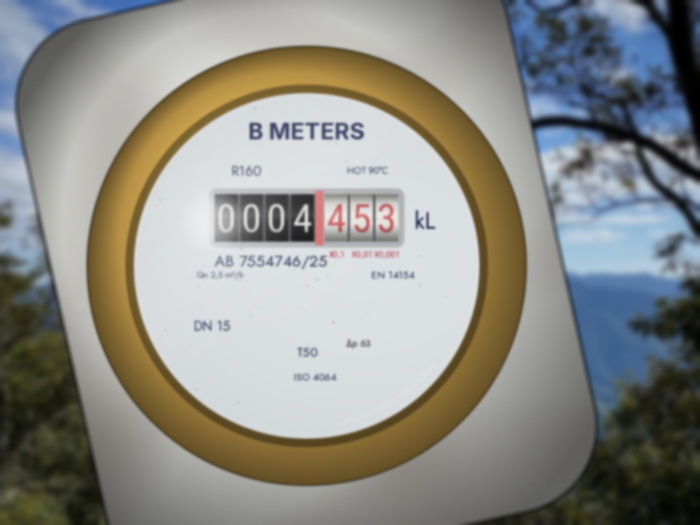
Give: 4.453,kL
